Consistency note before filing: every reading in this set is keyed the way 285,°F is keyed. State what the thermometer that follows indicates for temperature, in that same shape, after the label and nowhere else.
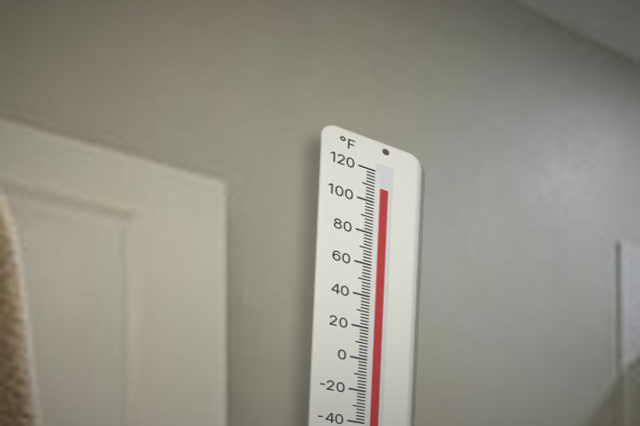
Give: 110,°F
